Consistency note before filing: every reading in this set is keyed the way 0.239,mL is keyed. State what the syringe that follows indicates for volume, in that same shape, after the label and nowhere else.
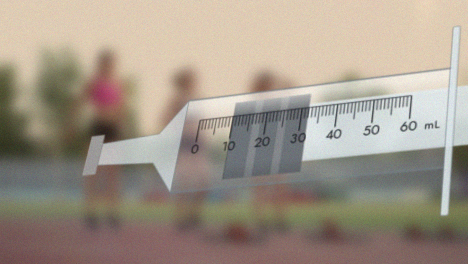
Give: 10,mL
